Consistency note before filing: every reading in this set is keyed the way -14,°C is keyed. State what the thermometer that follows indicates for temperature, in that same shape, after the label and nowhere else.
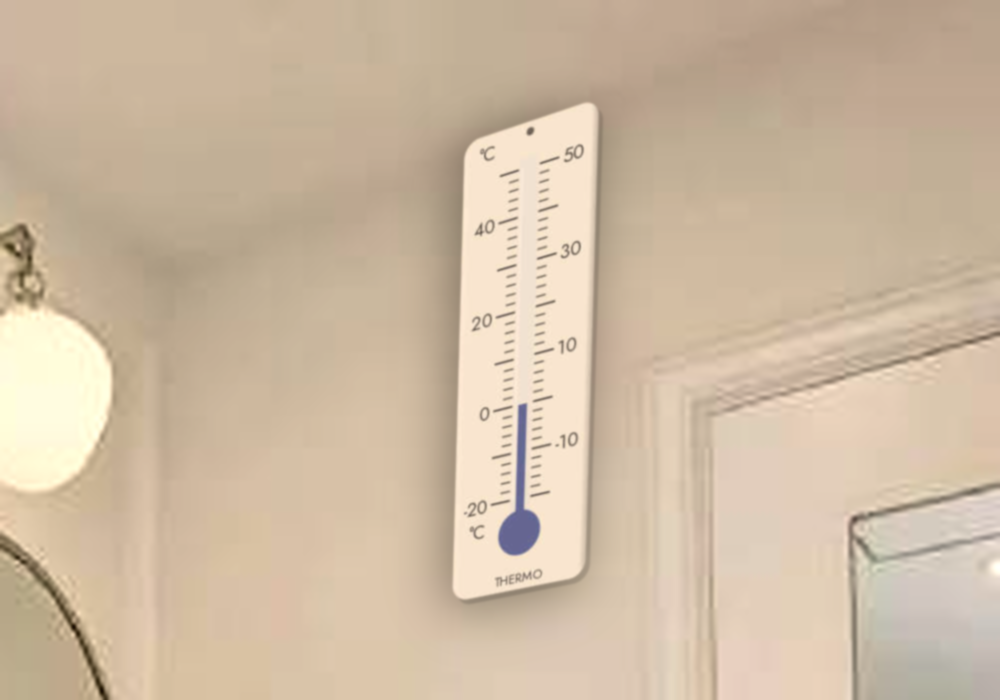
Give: 0,°C
